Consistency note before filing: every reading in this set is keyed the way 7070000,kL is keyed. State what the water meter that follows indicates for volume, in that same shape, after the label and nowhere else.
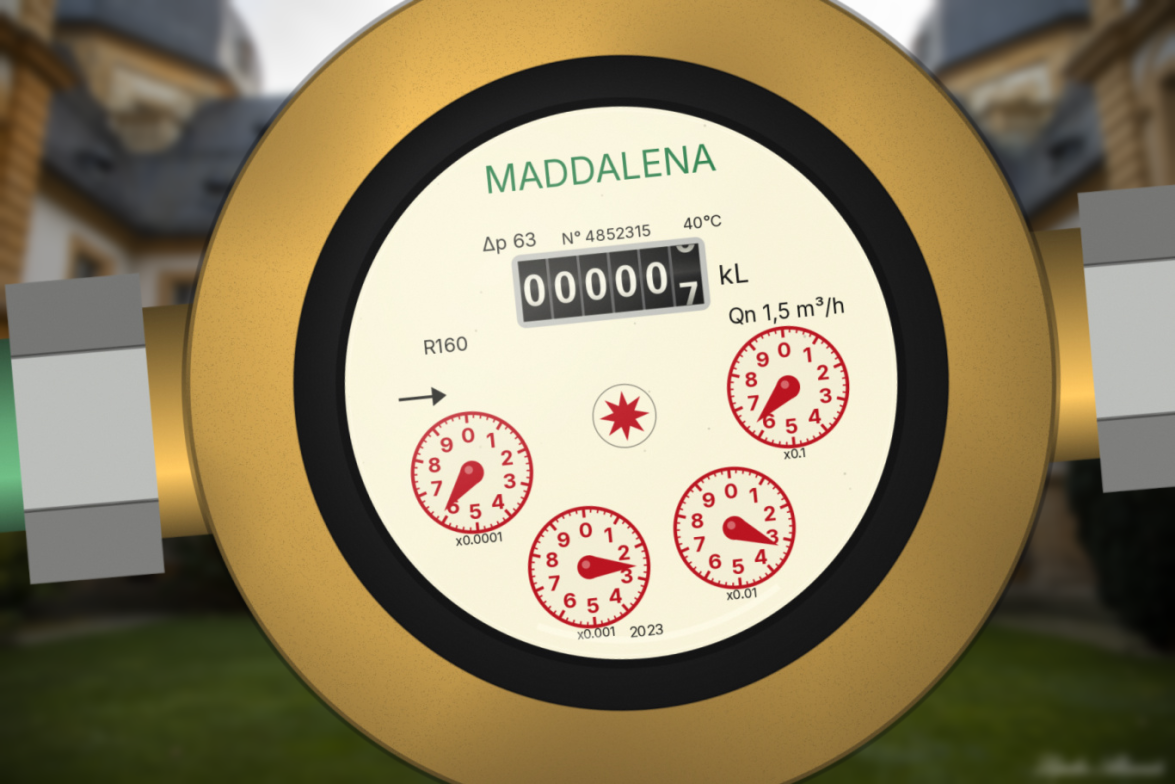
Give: 6.6326,kL
